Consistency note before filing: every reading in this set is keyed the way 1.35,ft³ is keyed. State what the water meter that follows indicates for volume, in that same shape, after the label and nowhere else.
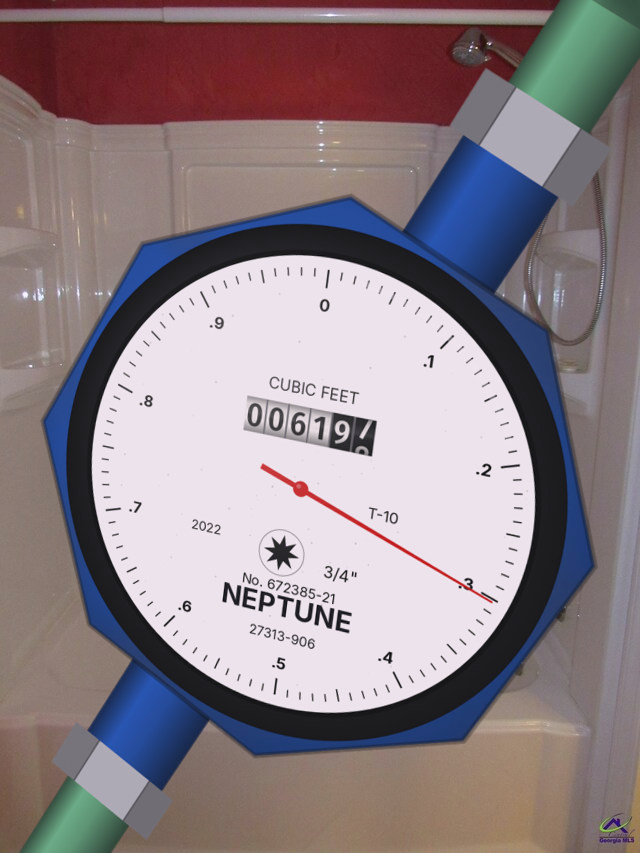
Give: 6197.30,ft³
